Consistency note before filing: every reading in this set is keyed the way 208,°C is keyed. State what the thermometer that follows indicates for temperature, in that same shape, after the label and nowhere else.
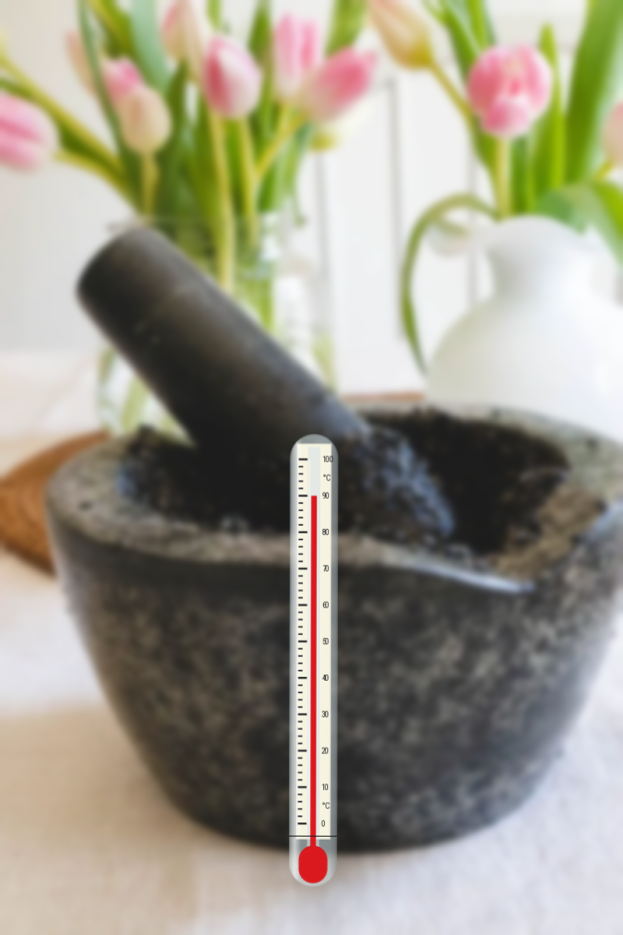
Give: 90,°C
